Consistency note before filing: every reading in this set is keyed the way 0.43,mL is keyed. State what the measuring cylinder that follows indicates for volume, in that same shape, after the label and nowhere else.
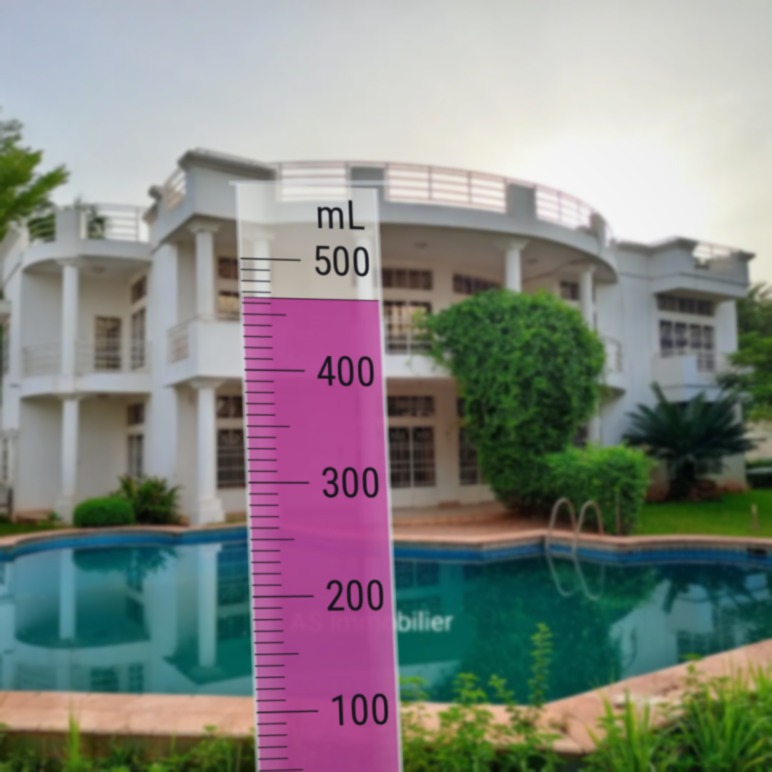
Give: 465,mL
